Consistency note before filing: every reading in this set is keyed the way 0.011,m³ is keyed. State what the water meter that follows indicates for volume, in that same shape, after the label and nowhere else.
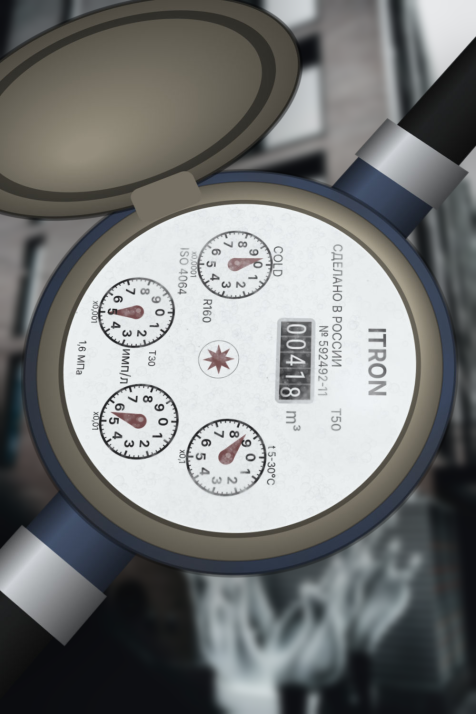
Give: 417.8549,m³
